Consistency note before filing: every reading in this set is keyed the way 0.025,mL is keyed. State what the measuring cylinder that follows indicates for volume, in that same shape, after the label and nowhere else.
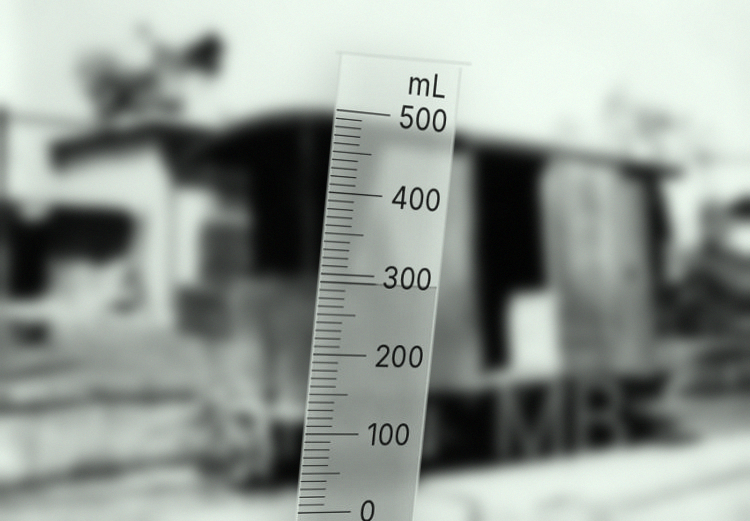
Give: 290,mL
